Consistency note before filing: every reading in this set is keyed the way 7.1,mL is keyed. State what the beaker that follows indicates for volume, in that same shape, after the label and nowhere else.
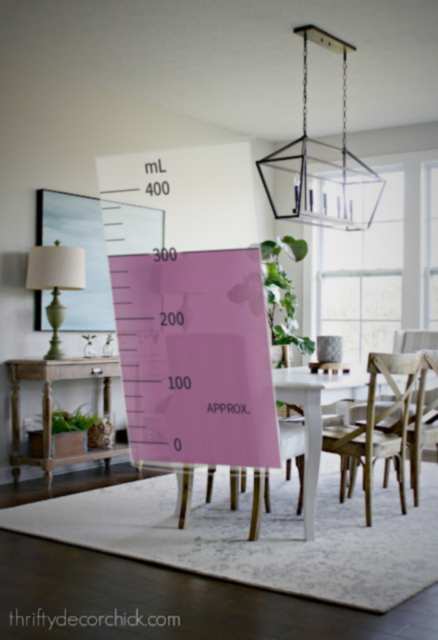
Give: 300,mL
